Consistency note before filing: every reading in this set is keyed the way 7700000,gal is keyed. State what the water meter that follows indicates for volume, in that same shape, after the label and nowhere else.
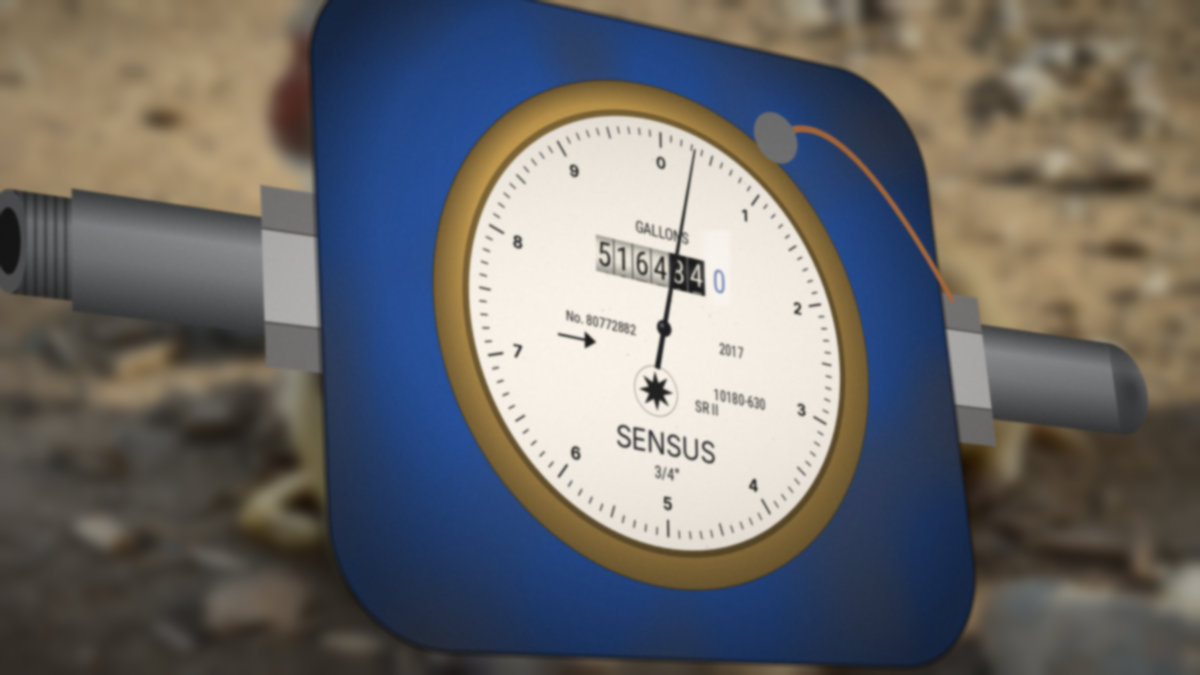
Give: 5164840.3,gal
